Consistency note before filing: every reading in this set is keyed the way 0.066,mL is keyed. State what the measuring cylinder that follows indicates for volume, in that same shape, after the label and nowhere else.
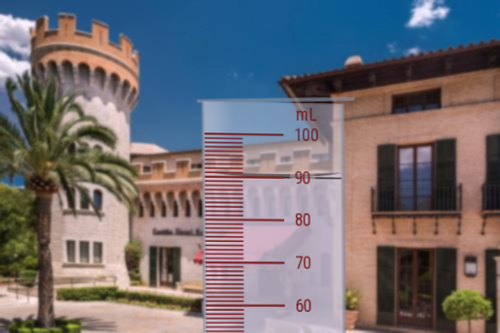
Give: 90,mL
